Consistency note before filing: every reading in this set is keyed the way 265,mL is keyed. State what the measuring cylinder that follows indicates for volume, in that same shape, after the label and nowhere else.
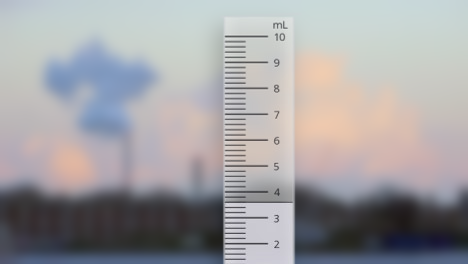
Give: 3.6,mL
